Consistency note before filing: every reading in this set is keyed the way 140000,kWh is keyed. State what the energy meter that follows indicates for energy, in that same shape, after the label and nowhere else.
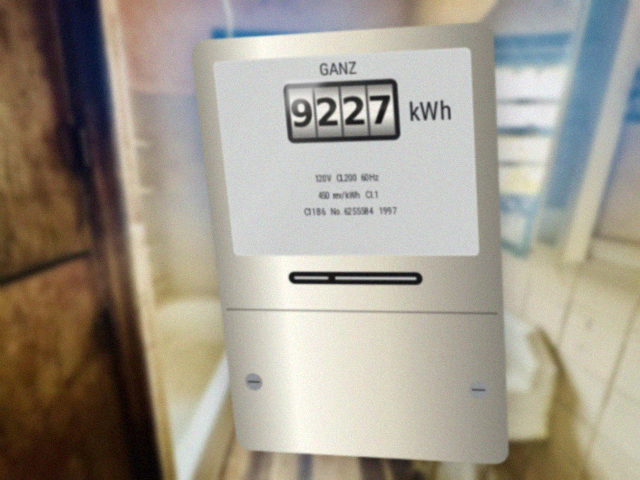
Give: 9227,kWh
